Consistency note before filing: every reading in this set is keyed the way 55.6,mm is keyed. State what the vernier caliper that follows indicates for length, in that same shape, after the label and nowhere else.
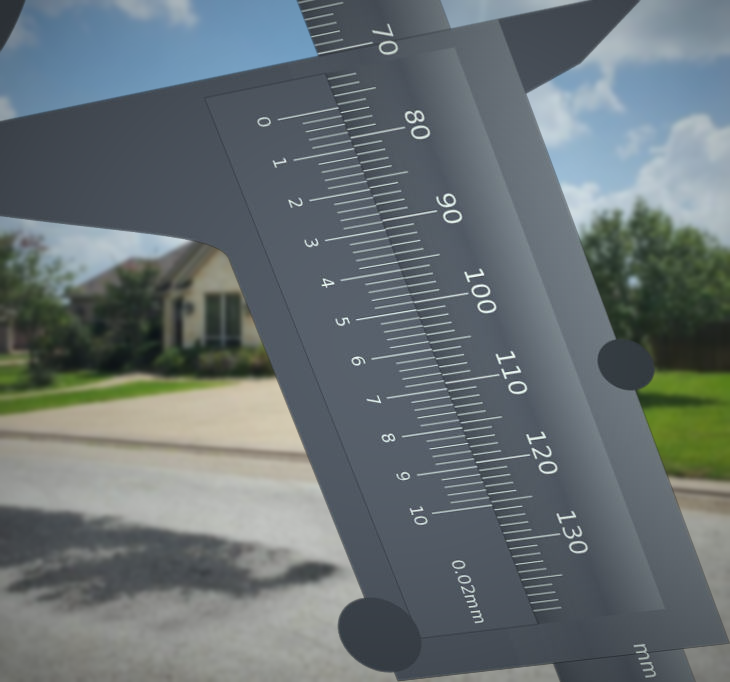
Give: 76.4,mm
